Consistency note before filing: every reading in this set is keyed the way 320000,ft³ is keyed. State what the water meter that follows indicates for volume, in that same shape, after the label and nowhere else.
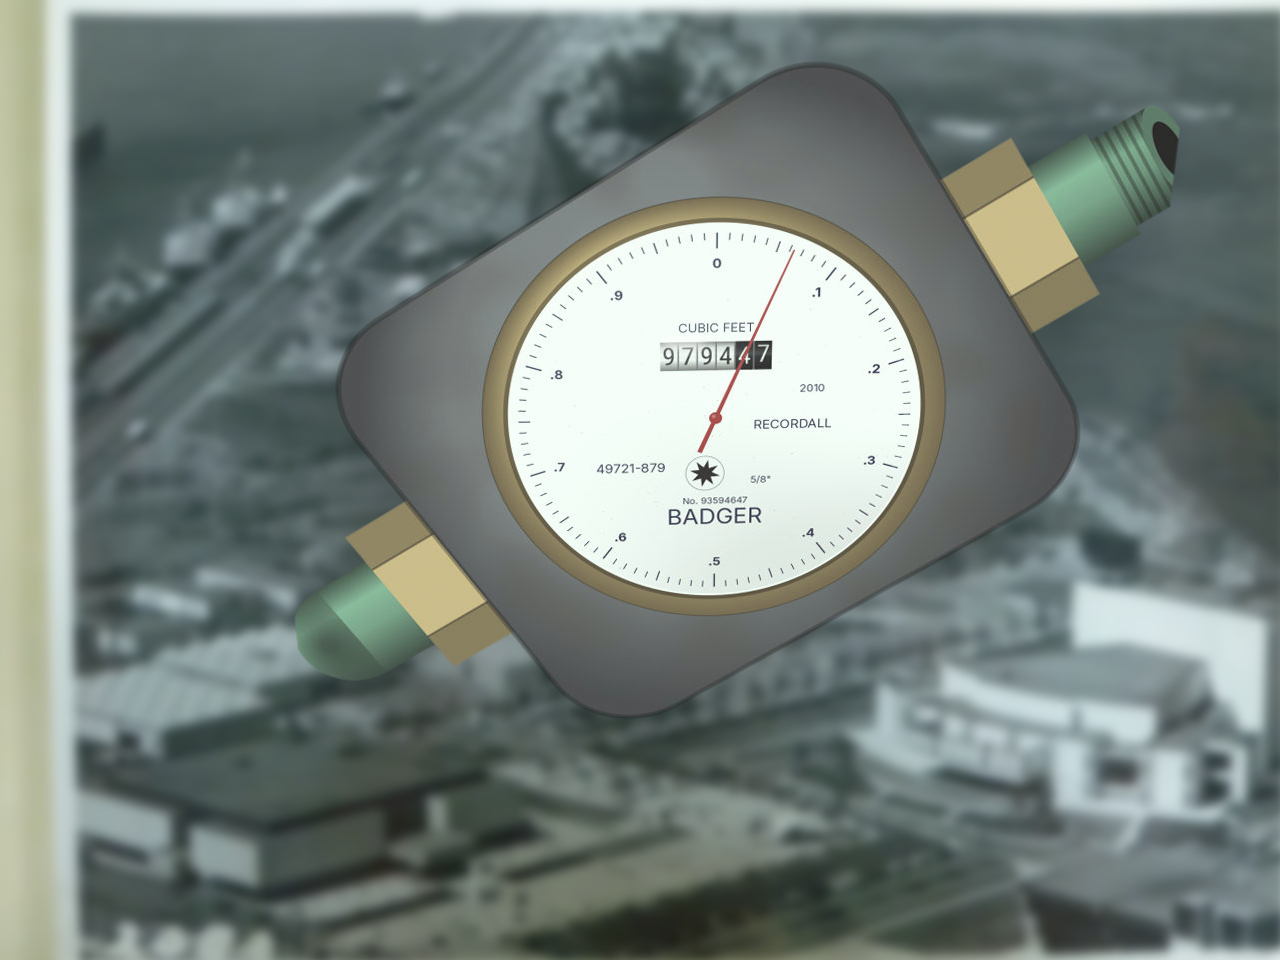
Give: 979447.06,ft³
